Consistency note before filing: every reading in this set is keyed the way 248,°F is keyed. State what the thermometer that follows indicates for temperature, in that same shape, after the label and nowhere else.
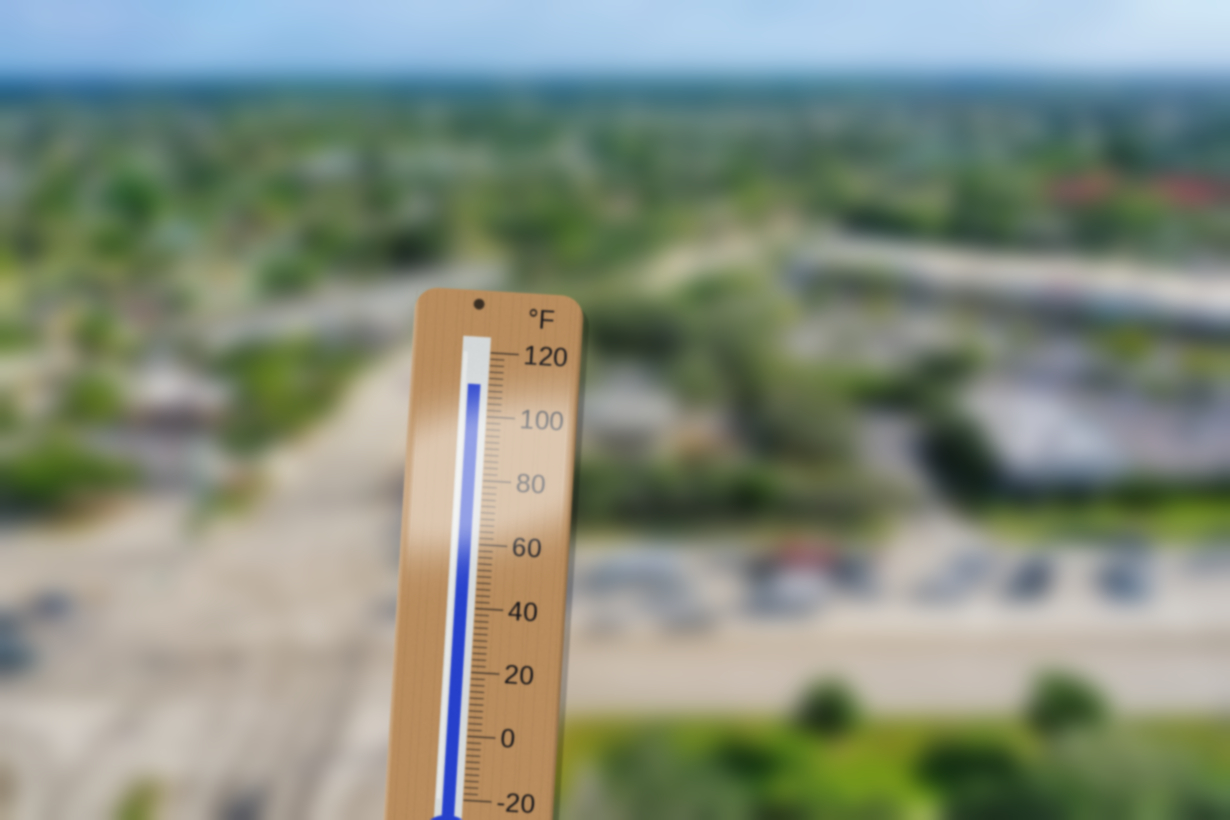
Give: 110,°F
